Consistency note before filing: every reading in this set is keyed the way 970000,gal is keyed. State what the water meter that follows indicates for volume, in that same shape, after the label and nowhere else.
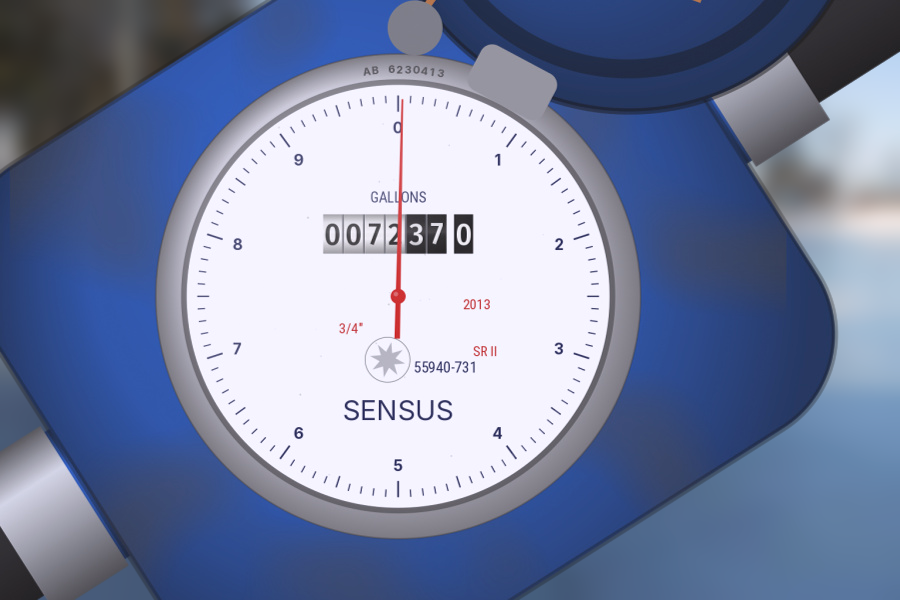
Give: 72370.0,gal
